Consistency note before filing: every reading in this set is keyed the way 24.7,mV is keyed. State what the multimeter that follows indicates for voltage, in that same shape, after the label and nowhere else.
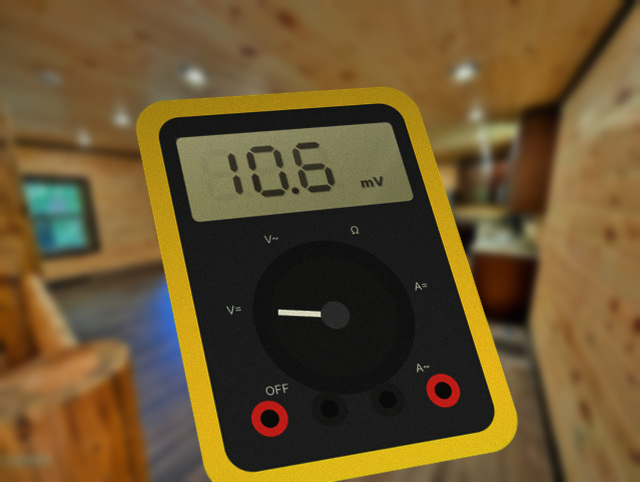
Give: 10.6,mV
